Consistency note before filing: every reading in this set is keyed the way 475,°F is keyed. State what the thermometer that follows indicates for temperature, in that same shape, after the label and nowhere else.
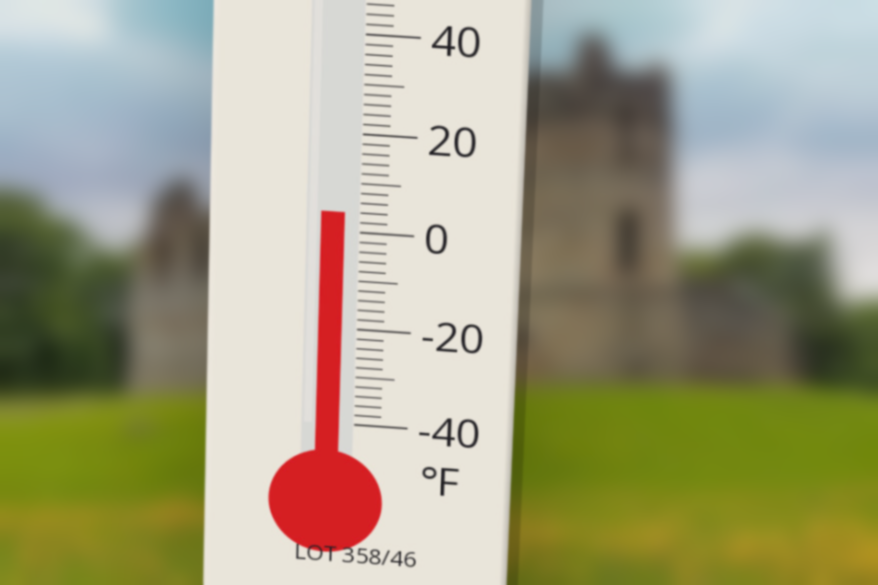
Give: 4,°F
